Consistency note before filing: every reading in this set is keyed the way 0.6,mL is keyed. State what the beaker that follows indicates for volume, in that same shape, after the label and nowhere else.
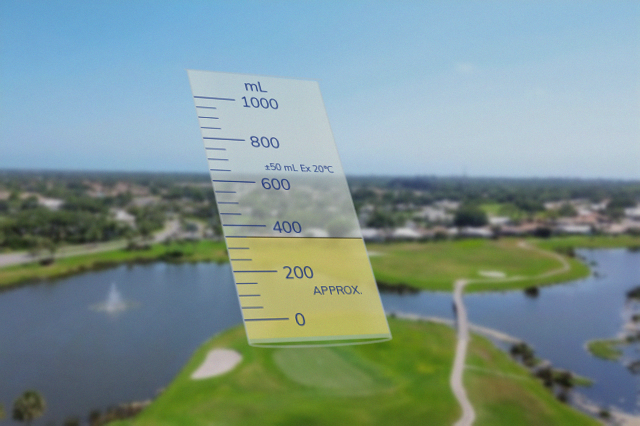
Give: 350,mL
